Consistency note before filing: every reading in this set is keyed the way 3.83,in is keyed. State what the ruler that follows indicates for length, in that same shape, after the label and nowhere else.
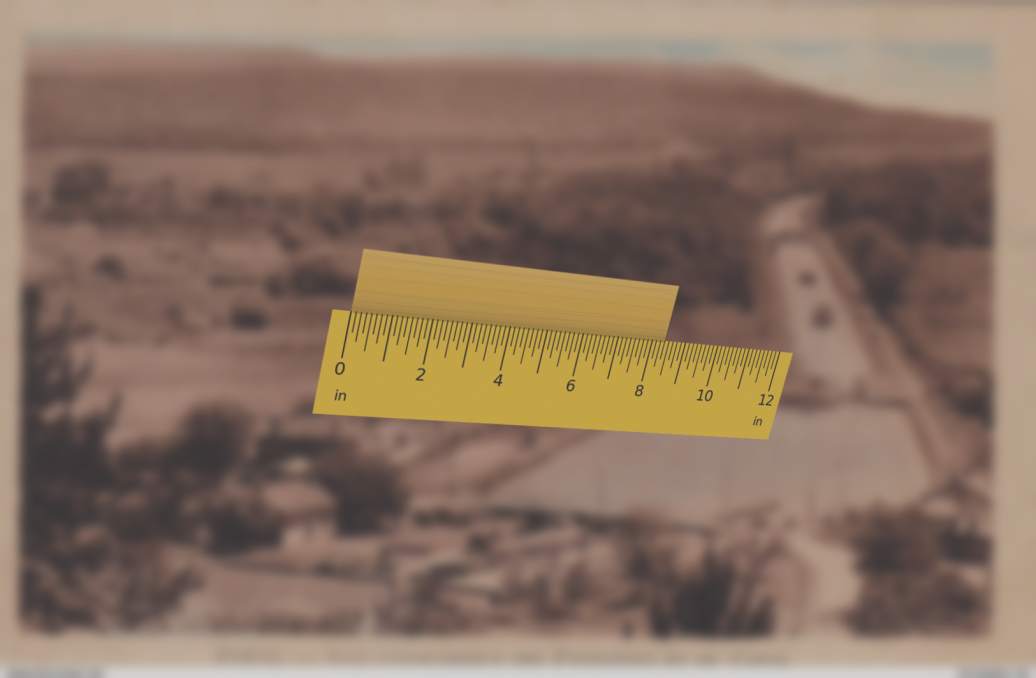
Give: 8.375,in
